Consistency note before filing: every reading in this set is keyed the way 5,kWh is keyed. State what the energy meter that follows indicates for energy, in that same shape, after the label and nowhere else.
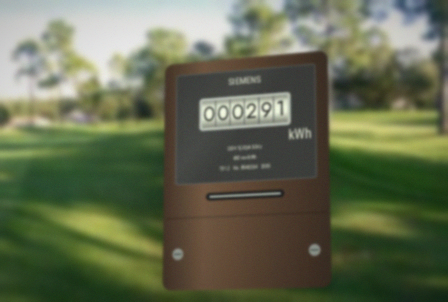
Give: 291,kWh
